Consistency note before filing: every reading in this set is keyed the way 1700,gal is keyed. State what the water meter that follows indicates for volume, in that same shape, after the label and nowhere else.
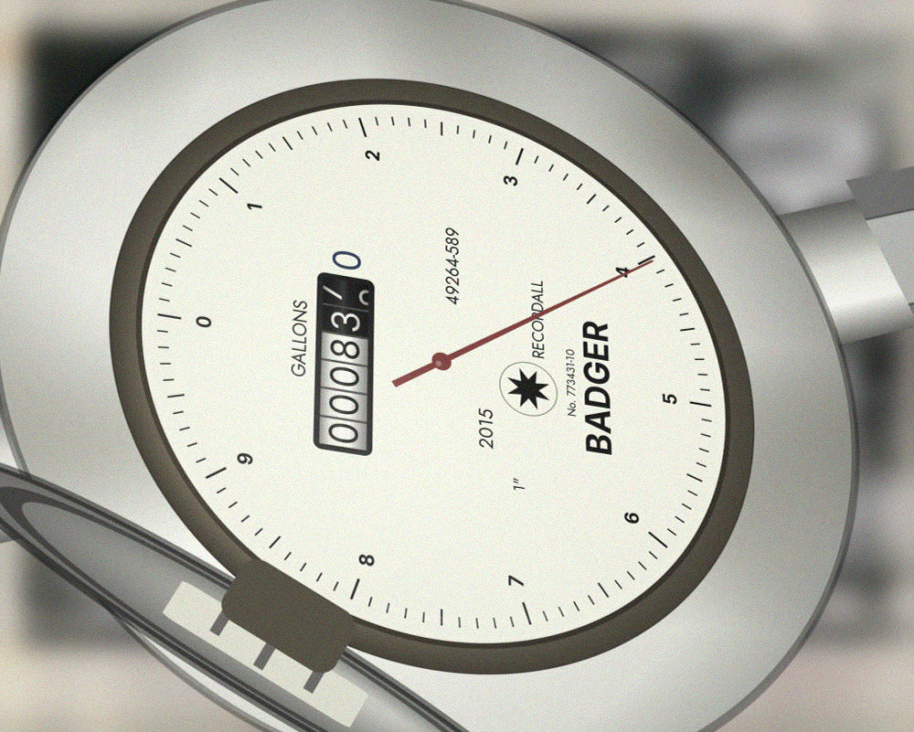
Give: 8374.0,gal
